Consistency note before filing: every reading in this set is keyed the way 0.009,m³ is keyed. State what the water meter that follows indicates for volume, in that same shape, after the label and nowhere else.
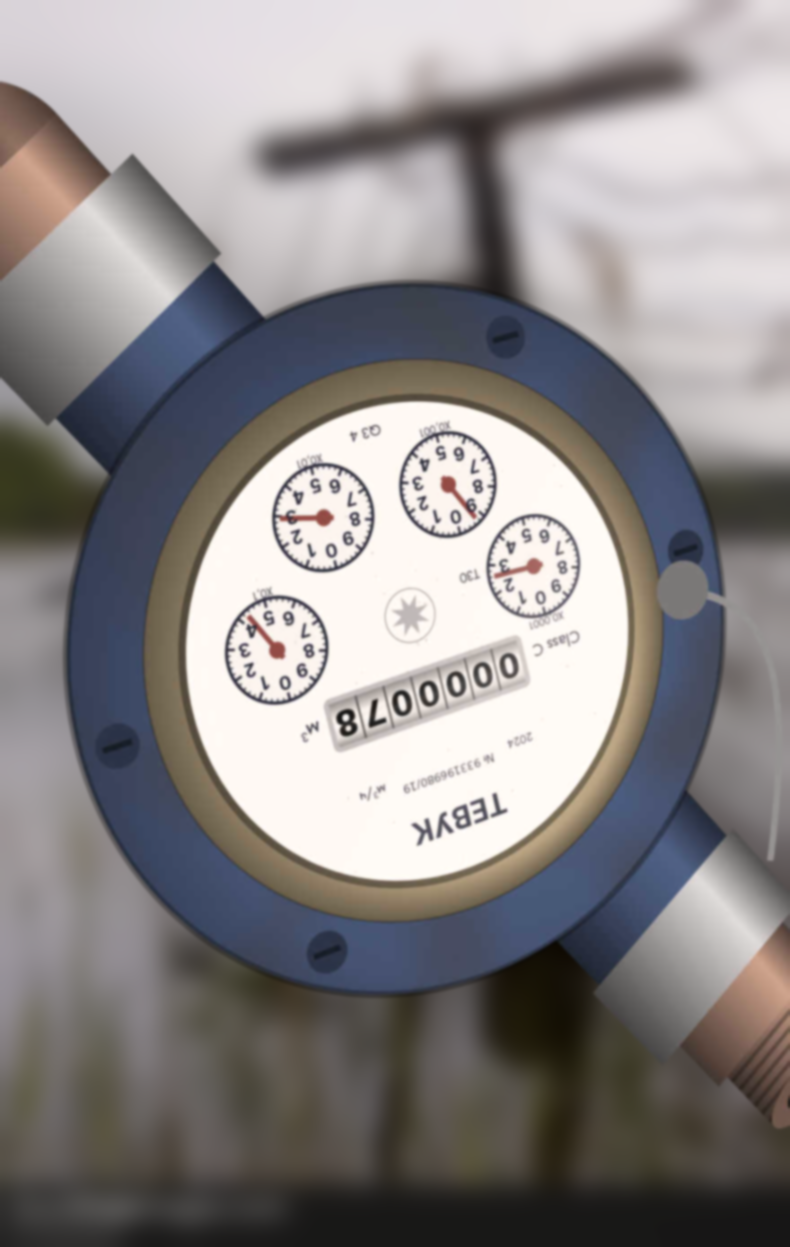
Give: 78.4292,m³
